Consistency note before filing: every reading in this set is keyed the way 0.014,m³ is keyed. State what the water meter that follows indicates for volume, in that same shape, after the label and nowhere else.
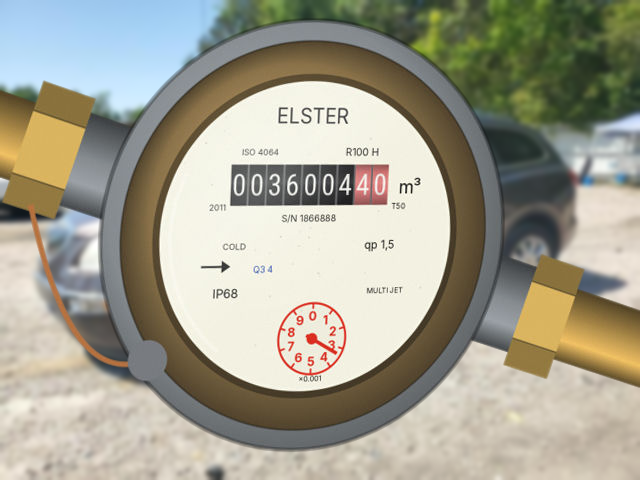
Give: 36004.403,m³
